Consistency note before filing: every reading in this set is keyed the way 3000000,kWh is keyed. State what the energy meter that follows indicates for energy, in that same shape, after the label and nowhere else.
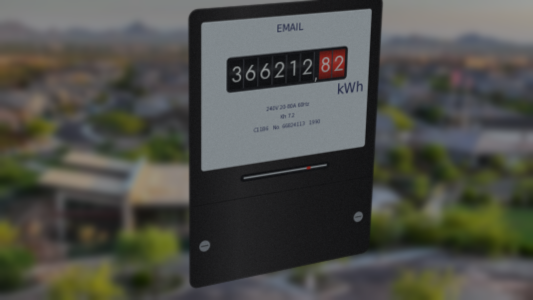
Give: 366212.82,kWh
